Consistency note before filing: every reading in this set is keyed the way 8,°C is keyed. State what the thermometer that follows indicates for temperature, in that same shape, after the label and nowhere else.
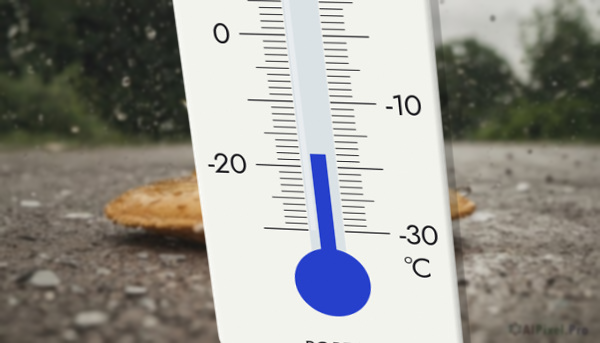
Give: -18,°C
